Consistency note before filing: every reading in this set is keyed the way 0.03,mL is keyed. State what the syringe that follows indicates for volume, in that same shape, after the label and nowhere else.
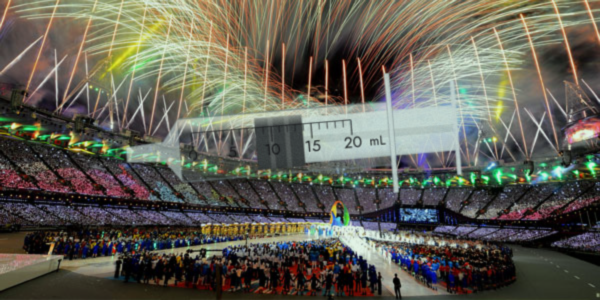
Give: 8,mL
